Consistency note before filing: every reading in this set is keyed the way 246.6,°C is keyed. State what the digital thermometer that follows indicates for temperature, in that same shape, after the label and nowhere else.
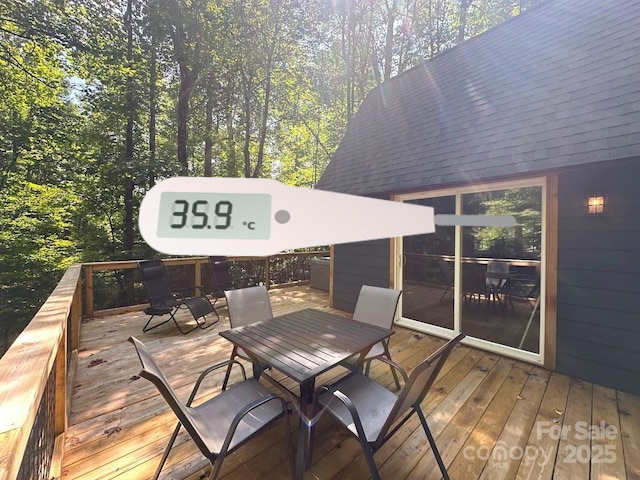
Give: 35.9,°C
